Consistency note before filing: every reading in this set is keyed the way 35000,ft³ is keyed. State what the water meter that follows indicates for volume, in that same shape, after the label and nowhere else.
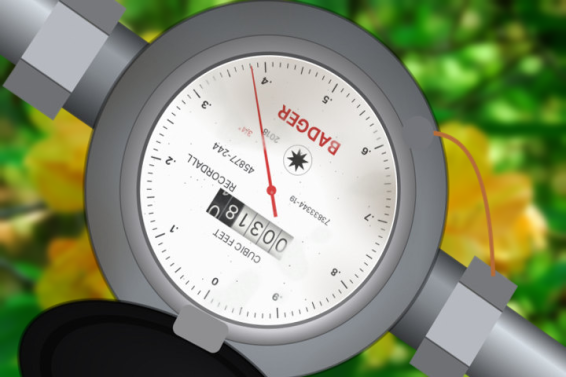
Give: 3180.38,ft³
